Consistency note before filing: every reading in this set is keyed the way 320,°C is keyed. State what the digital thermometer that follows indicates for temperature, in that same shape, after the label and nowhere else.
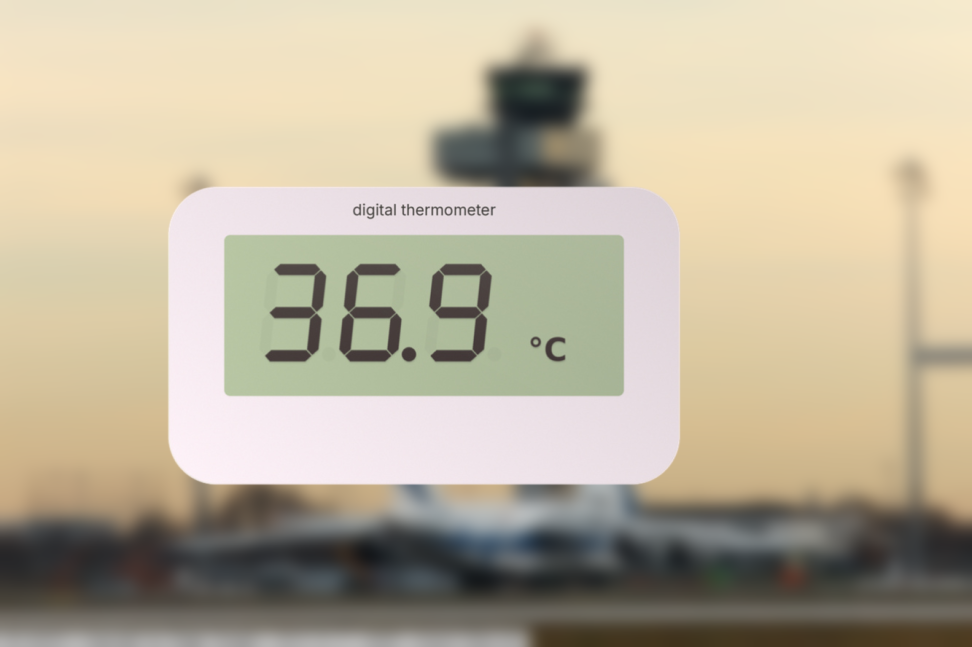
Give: 36.9,°C
